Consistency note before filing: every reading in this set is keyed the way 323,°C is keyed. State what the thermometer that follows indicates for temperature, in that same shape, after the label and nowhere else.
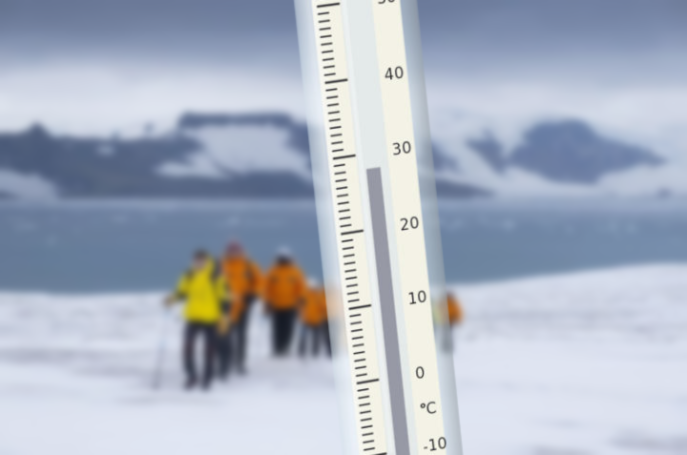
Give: 28,°C
